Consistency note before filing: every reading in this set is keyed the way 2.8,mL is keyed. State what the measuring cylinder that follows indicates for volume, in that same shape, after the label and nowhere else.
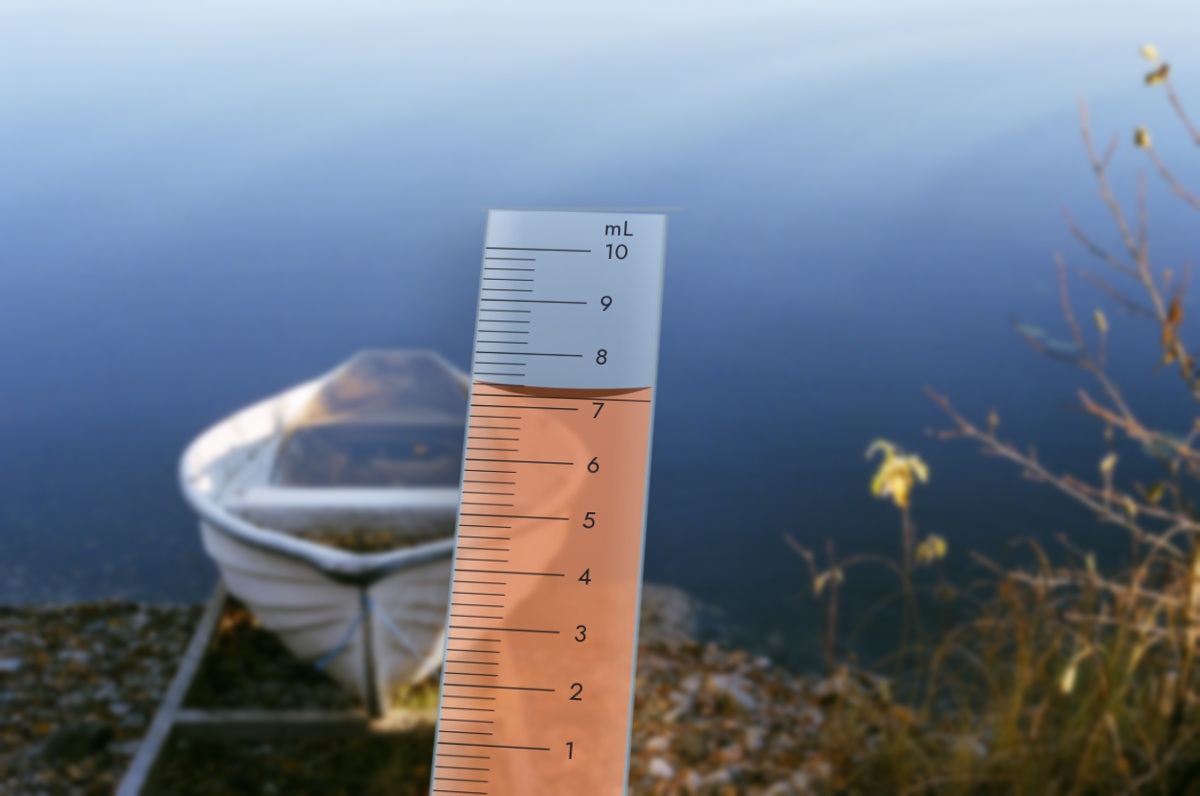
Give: 7.2,mL
